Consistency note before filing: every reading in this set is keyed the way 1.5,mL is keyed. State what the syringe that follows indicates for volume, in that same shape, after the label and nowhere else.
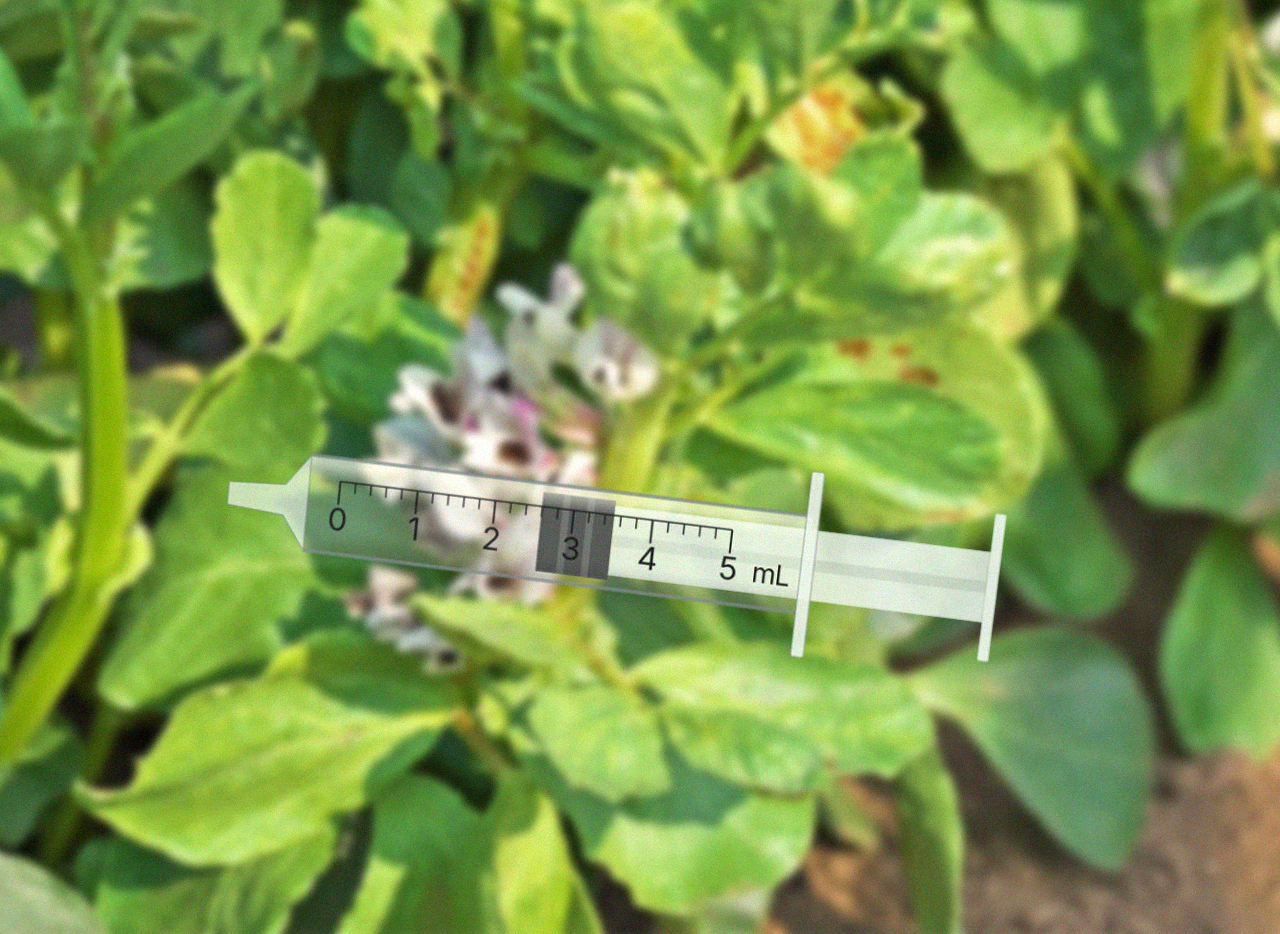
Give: 2.6,mL
